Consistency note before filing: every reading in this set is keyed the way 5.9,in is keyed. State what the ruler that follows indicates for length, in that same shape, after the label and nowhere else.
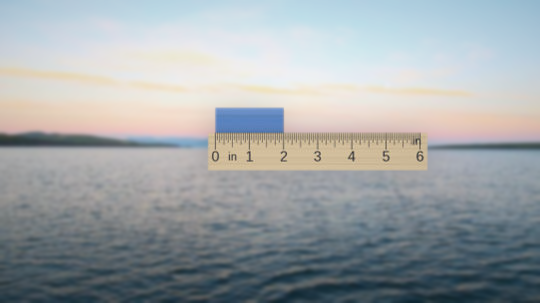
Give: 2,in
